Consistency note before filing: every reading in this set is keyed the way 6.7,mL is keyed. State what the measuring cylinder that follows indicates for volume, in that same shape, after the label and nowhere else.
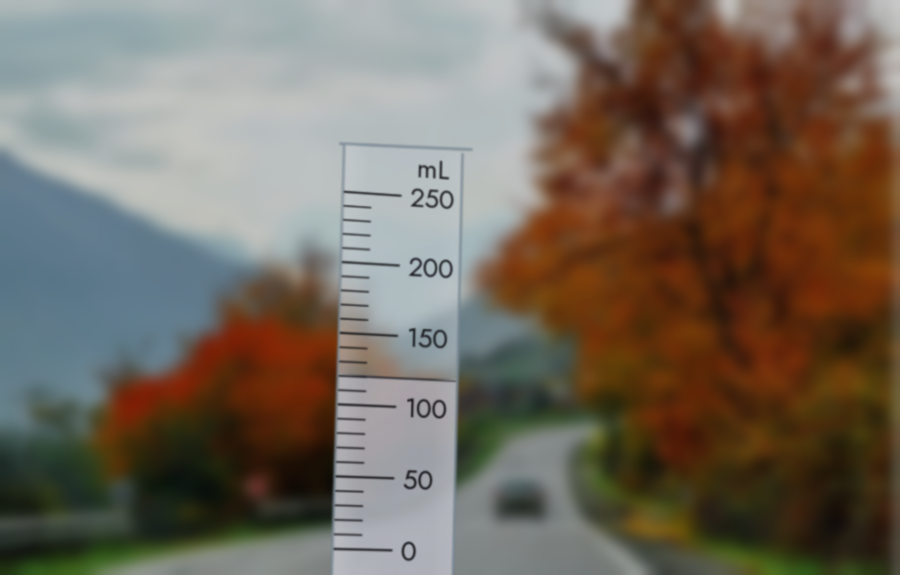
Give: 120,mL
